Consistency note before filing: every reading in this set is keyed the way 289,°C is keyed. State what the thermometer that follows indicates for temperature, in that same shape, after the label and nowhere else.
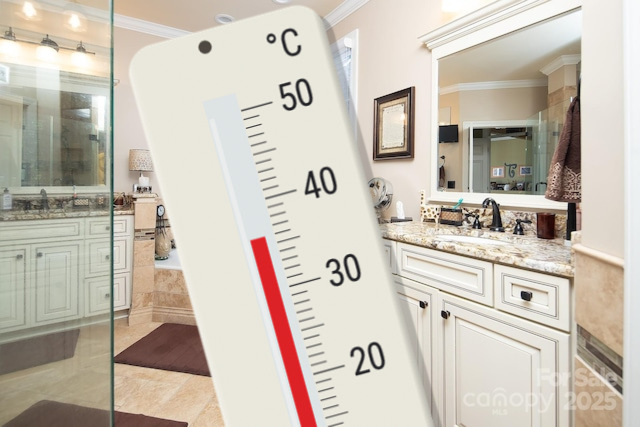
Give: 36,°C
